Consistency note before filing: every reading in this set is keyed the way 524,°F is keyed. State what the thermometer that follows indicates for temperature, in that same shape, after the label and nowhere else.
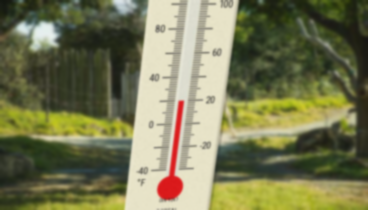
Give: 20,°F
